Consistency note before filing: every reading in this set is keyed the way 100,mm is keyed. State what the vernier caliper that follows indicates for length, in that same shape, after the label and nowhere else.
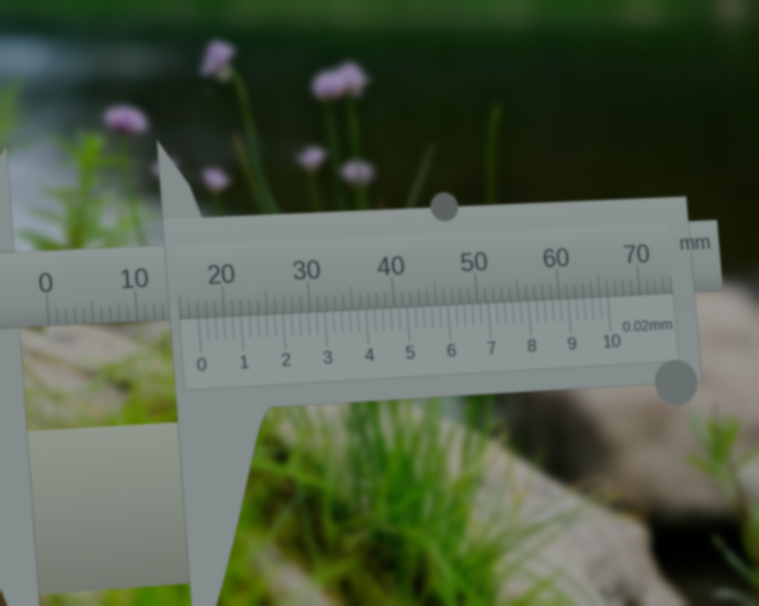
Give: 17.0,mm
